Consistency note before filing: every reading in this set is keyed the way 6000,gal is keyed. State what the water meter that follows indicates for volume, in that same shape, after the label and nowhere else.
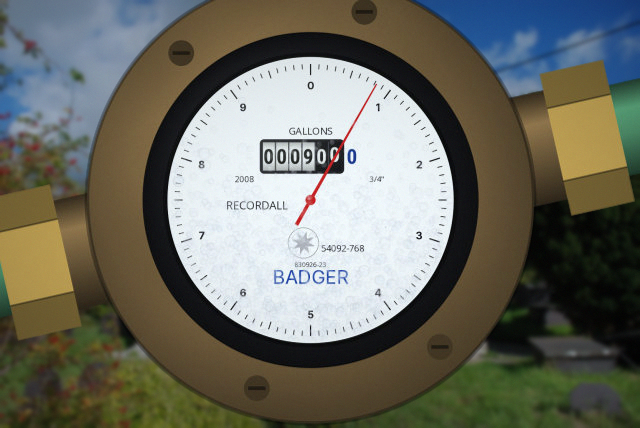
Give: 9000.8,gal
